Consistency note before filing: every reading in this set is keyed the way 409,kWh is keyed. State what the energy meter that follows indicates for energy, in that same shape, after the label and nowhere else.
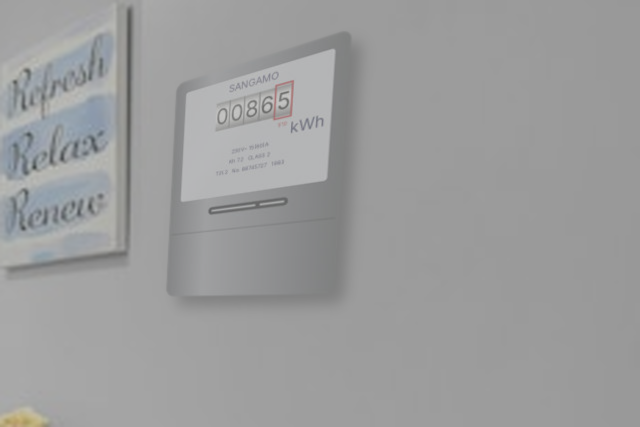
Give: 86.5,kWh
